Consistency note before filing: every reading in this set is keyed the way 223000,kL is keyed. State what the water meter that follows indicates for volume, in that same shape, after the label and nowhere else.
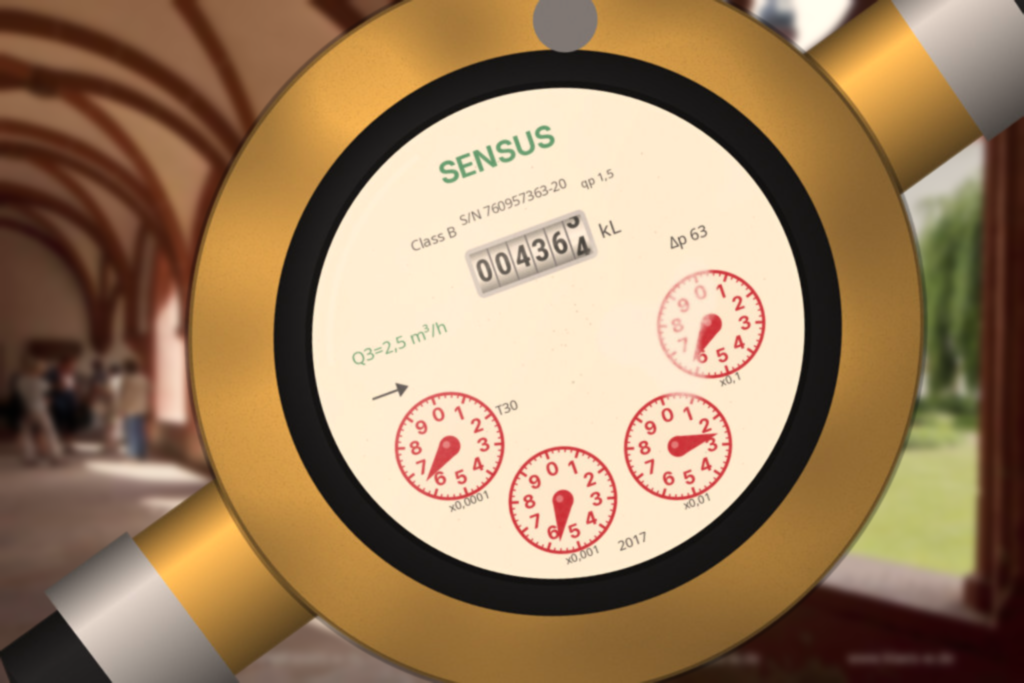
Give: 4363.6256,kL
